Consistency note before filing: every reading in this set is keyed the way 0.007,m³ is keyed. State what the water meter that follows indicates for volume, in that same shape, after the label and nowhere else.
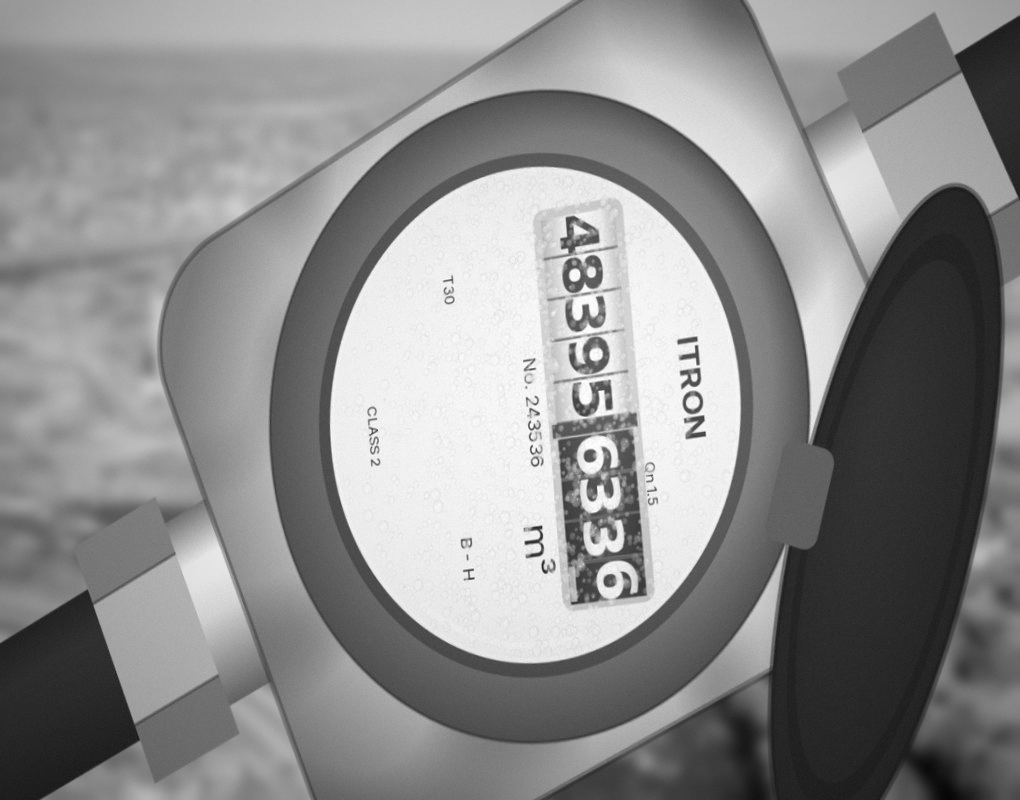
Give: 48395.6336,m³
